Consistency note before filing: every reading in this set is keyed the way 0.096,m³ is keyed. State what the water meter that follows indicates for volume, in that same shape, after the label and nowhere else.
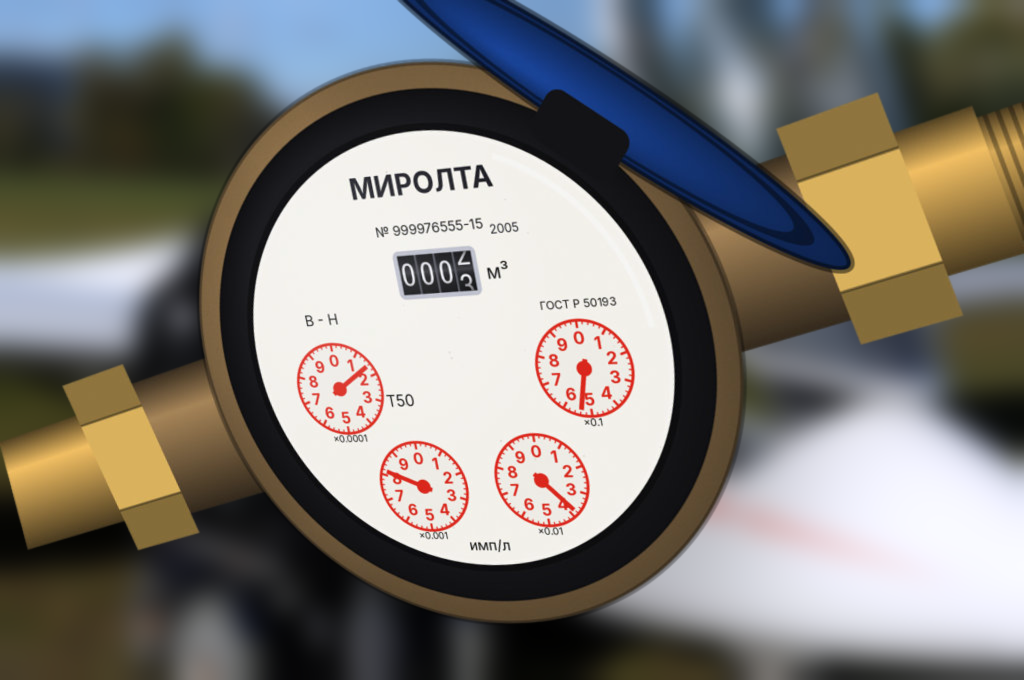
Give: 2.5381,m³
